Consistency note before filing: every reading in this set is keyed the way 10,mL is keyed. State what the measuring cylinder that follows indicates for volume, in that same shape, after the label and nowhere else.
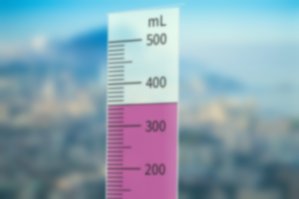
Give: 350,mL
